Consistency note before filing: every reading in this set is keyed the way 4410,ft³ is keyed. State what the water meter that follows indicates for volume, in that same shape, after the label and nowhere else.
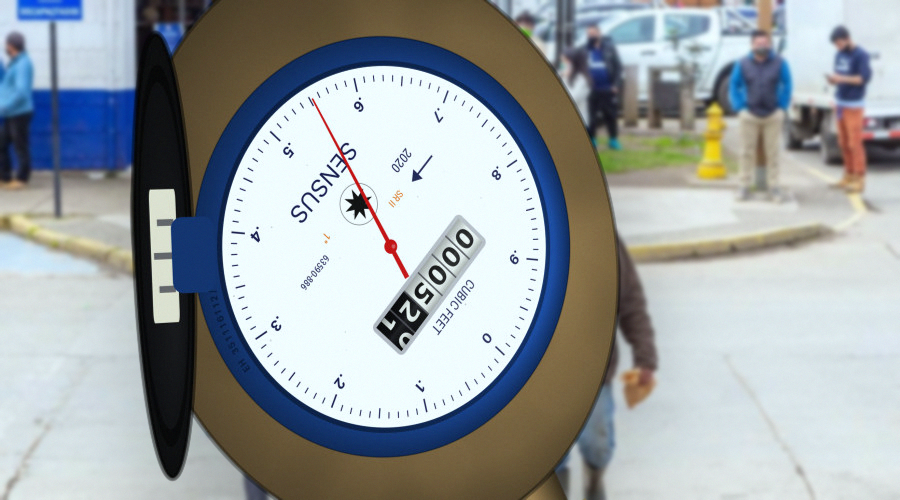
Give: 520.55,ft³
